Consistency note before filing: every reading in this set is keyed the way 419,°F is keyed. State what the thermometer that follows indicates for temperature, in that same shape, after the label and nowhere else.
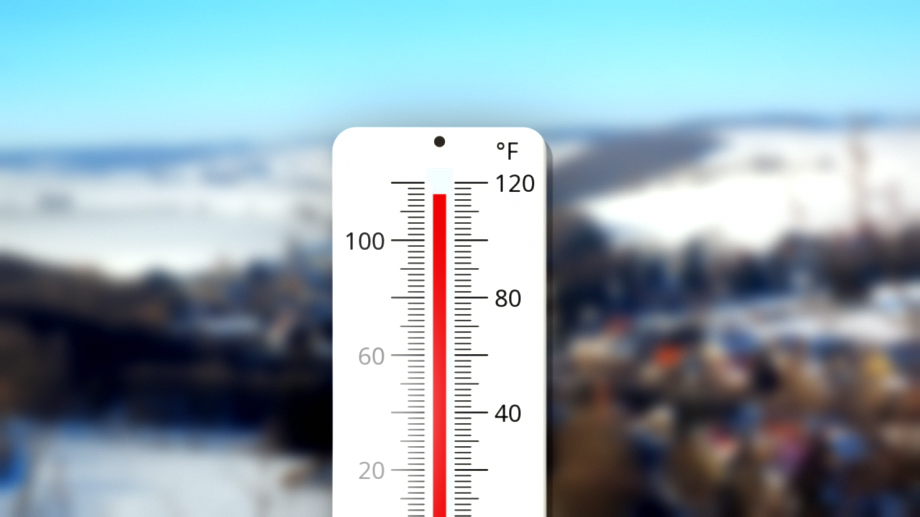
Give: 116,°F
